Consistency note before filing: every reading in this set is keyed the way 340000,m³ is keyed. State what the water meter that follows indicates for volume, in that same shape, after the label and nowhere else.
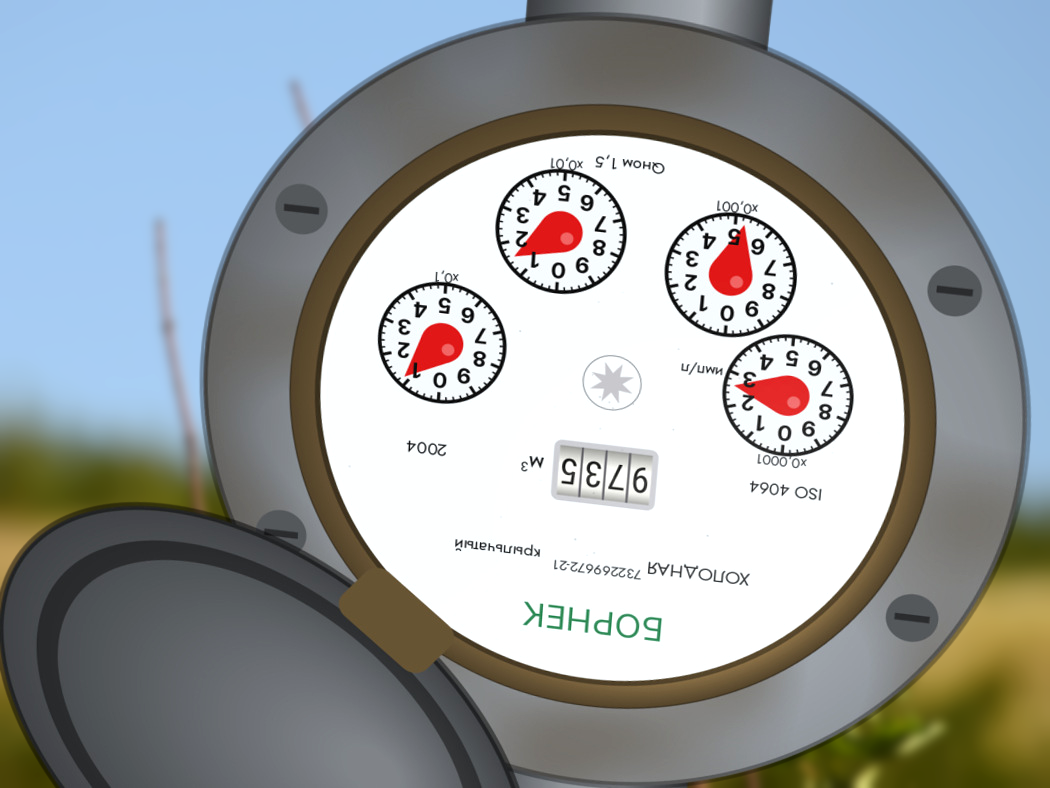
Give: 9735.1152,m³
